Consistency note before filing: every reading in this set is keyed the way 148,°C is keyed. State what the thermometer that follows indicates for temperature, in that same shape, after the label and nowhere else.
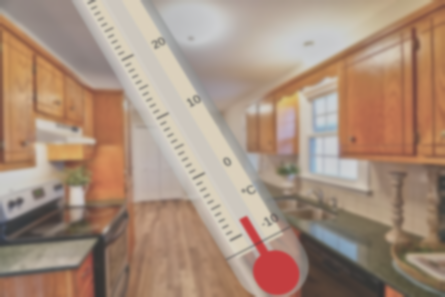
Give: -8,°C
